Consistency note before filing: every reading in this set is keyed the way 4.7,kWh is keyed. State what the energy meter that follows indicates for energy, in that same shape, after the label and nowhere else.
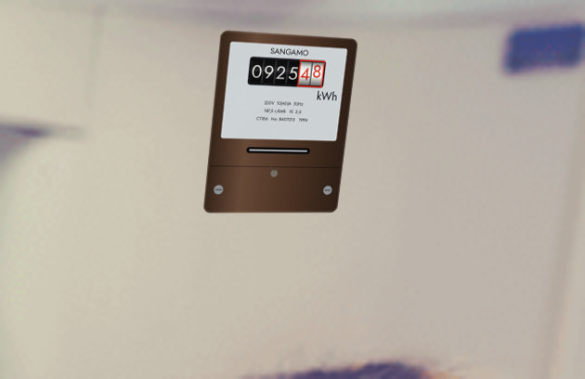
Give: 925.48,kWh
